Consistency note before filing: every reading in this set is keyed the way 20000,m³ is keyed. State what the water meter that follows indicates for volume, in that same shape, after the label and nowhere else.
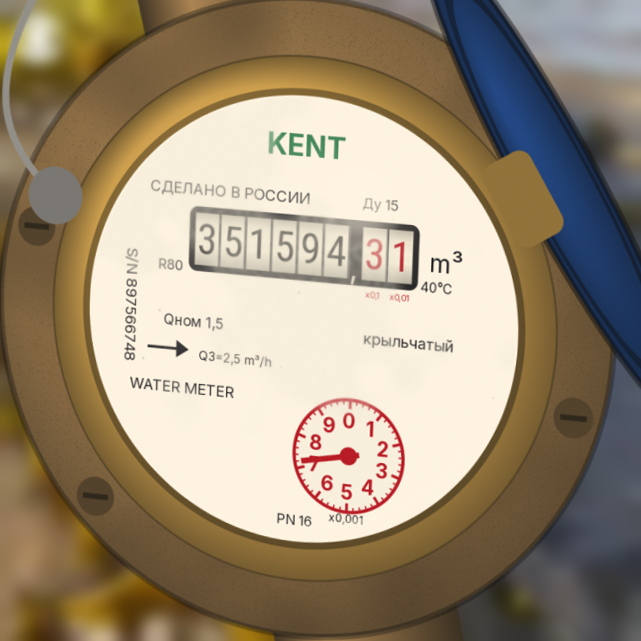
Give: 351594.317,m³
